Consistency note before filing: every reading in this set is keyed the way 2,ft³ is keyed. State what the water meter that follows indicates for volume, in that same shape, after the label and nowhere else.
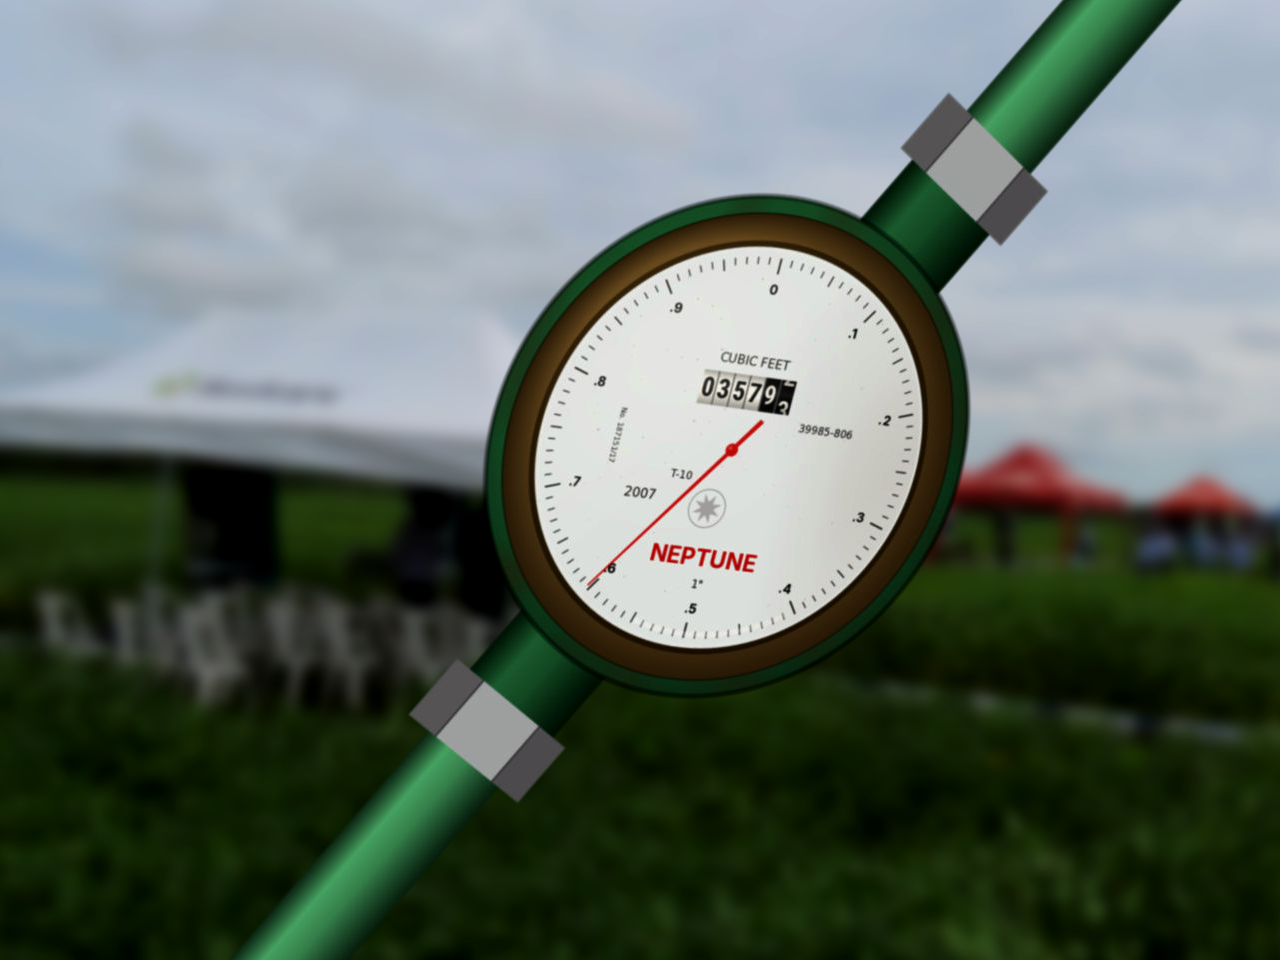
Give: 35792.60,ft³
